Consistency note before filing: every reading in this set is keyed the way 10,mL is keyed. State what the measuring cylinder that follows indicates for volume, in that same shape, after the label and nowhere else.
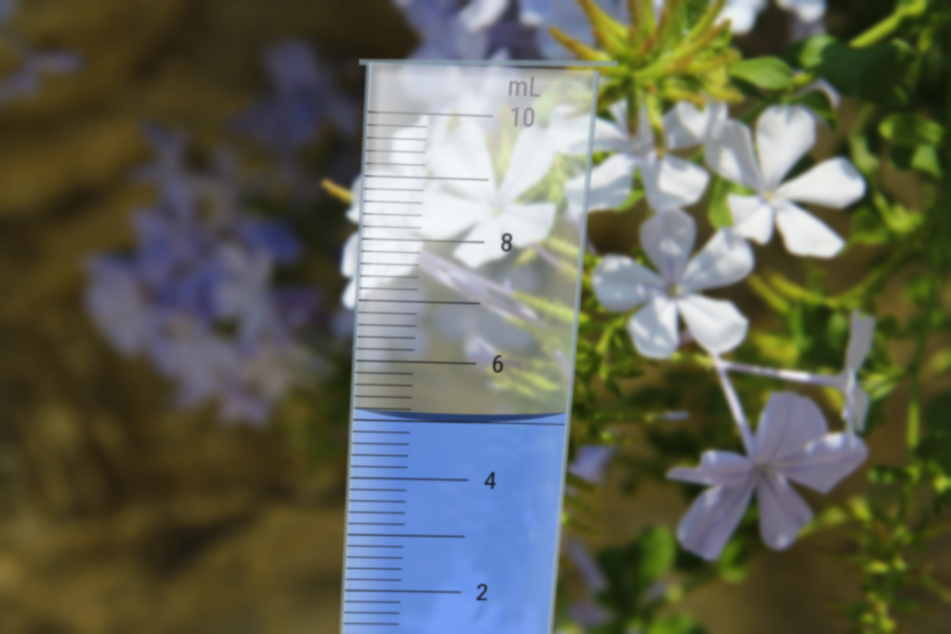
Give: 5,mL
